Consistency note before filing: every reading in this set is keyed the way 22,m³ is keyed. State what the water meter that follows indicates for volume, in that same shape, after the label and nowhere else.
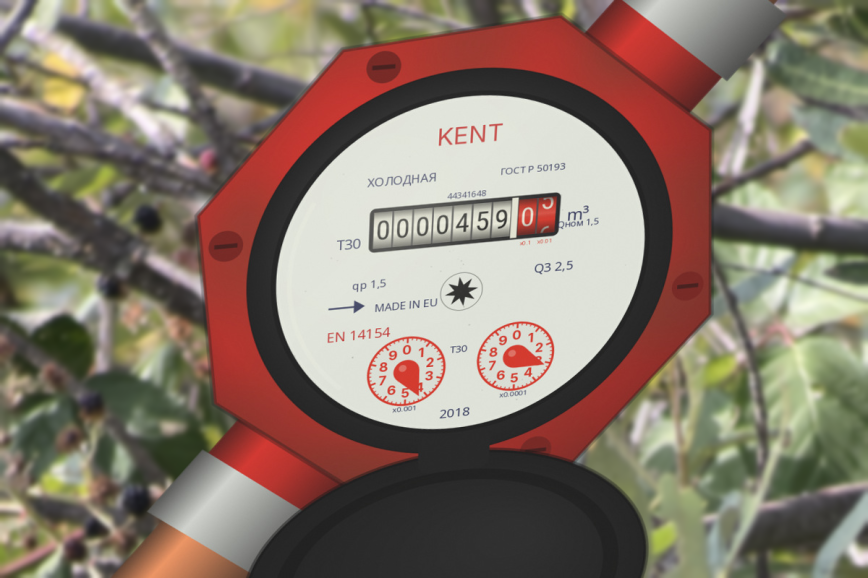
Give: 459.0543,m³
